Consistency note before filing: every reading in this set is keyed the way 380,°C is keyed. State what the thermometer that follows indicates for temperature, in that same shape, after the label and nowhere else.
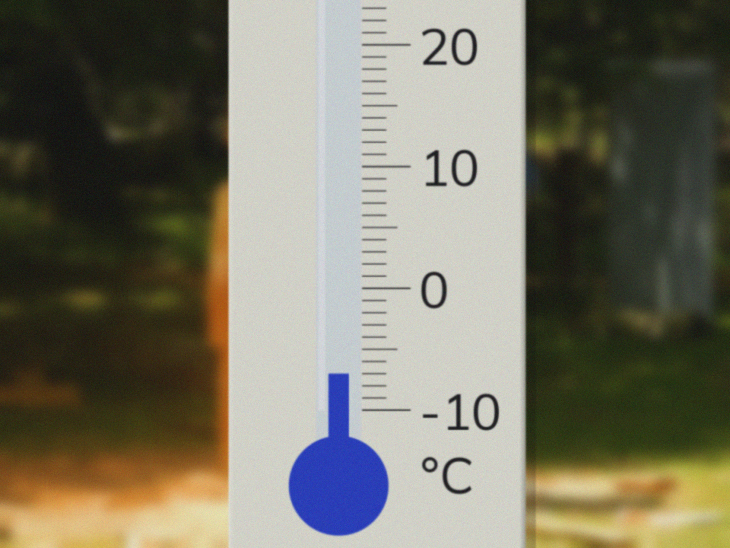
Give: -7,°C
